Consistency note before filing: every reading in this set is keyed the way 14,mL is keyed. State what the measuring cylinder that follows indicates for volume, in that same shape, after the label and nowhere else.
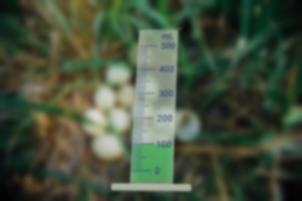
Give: 100,mL
